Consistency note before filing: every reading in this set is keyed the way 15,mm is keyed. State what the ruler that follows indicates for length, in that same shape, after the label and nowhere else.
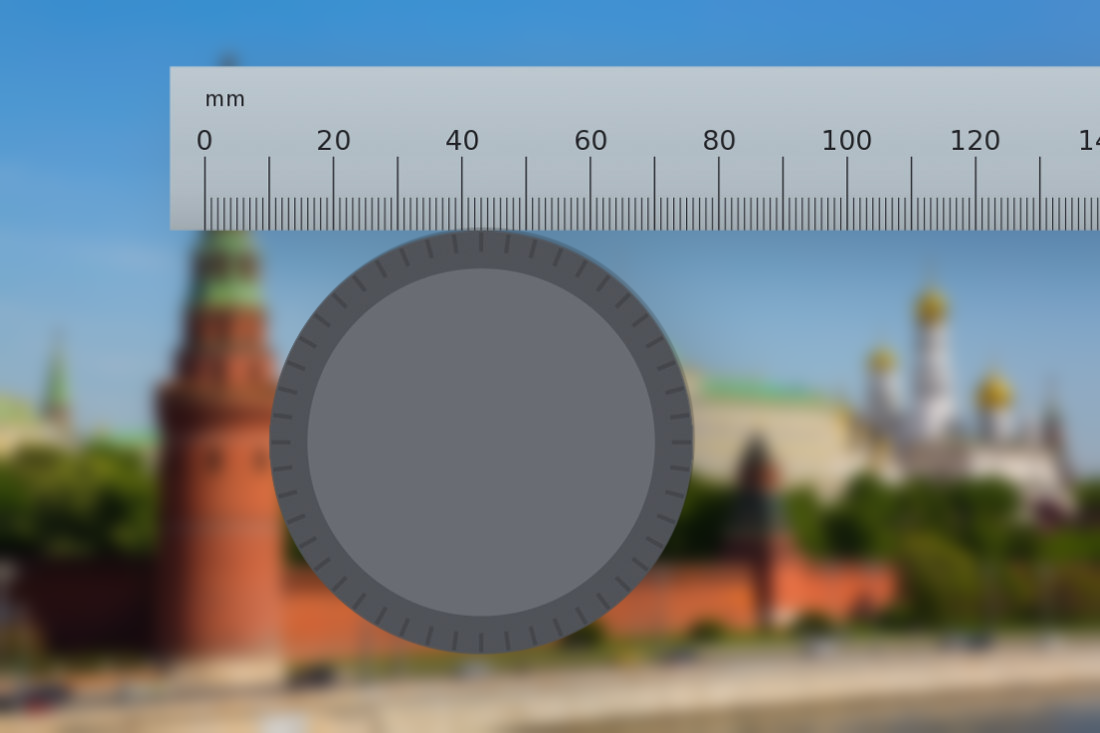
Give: 66,mm
